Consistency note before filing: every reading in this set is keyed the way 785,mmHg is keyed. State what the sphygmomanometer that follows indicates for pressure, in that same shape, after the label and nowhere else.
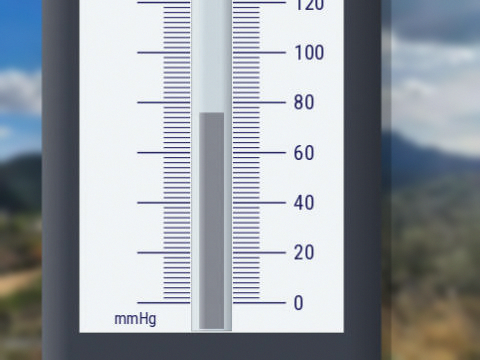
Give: 76,mmHg
